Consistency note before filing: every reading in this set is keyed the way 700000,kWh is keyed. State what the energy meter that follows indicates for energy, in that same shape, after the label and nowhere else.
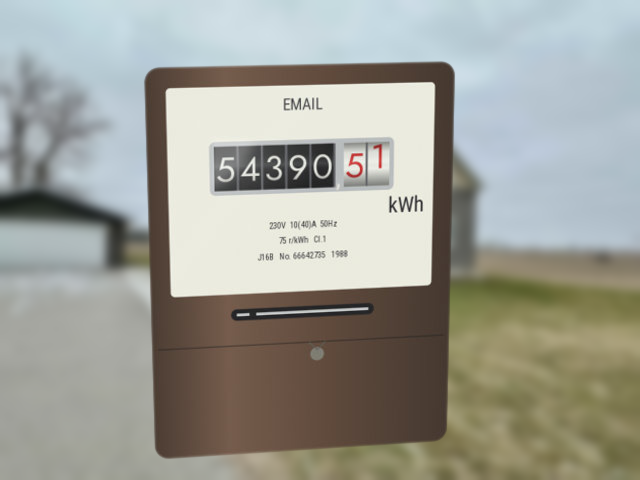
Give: 54390.51,kWh
